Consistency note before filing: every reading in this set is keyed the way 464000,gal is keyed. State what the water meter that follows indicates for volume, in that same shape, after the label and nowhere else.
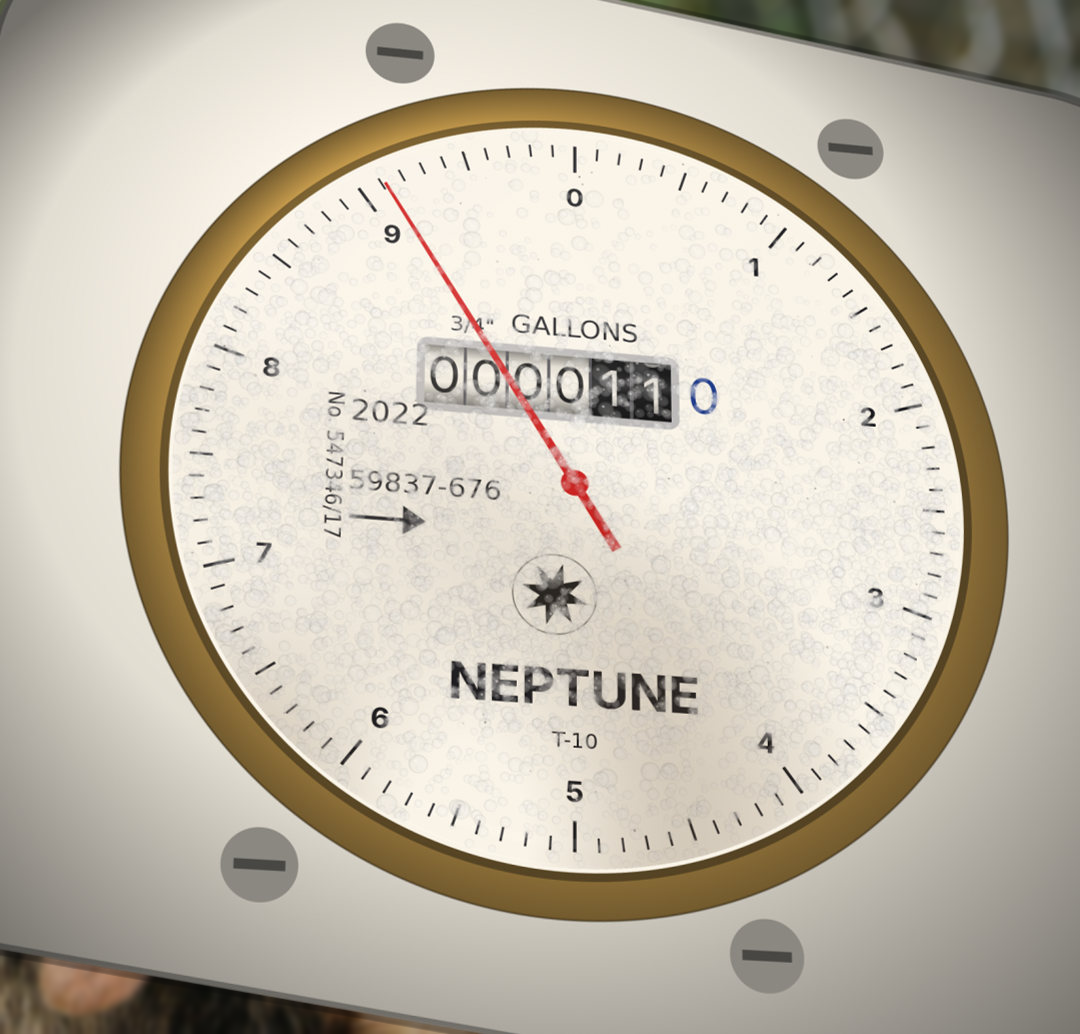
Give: 109.1,gal
